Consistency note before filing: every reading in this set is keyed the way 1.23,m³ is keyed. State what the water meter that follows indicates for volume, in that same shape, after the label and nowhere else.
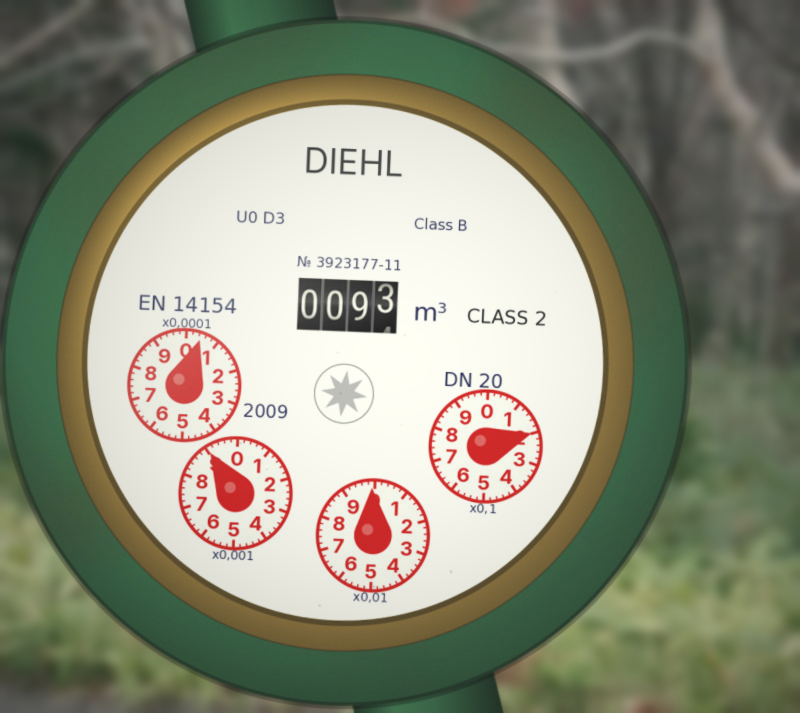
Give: 93.1990,m³
